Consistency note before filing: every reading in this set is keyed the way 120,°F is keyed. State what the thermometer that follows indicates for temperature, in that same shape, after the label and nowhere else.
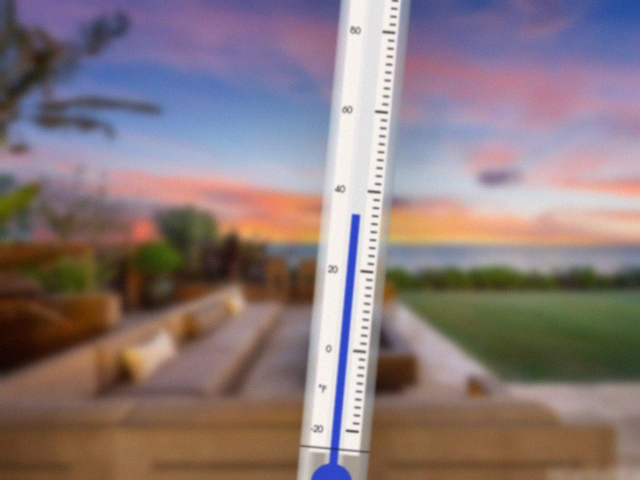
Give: 34,°F
